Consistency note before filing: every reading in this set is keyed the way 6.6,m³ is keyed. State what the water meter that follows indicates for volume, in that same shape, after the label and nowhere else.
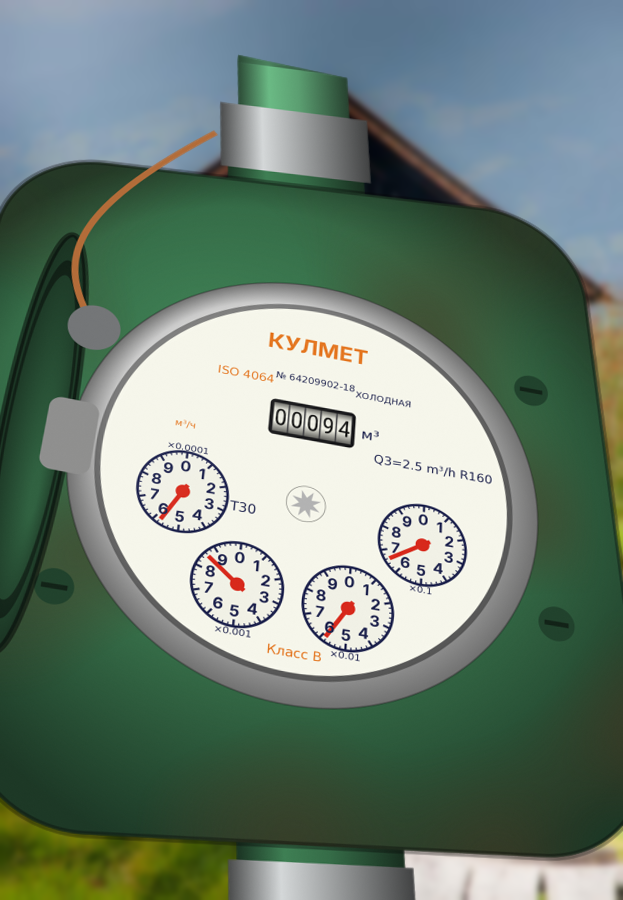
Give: 94.6585,m³
